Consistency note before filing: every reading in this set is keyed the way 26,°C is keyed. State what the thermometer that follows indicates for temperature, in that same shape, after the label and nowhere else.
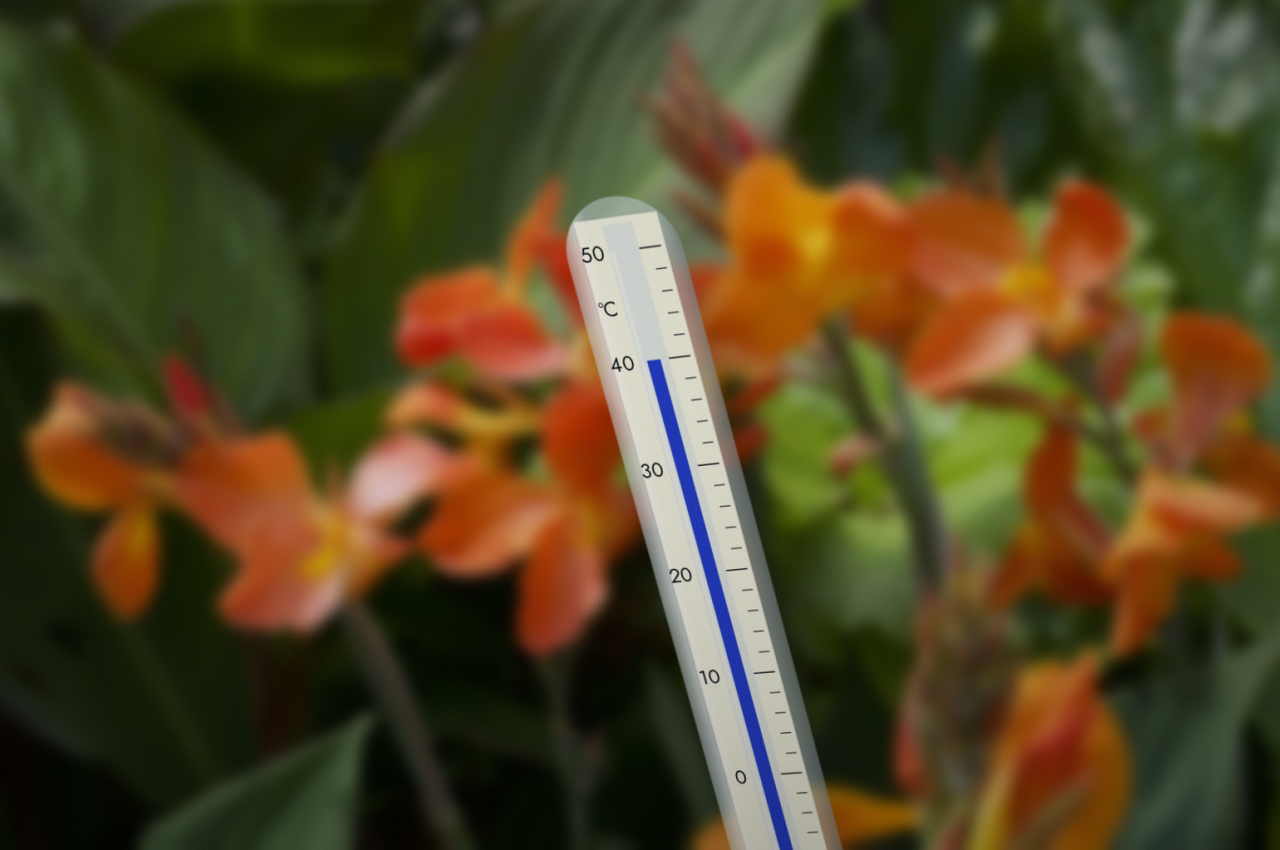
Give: 40,°C
